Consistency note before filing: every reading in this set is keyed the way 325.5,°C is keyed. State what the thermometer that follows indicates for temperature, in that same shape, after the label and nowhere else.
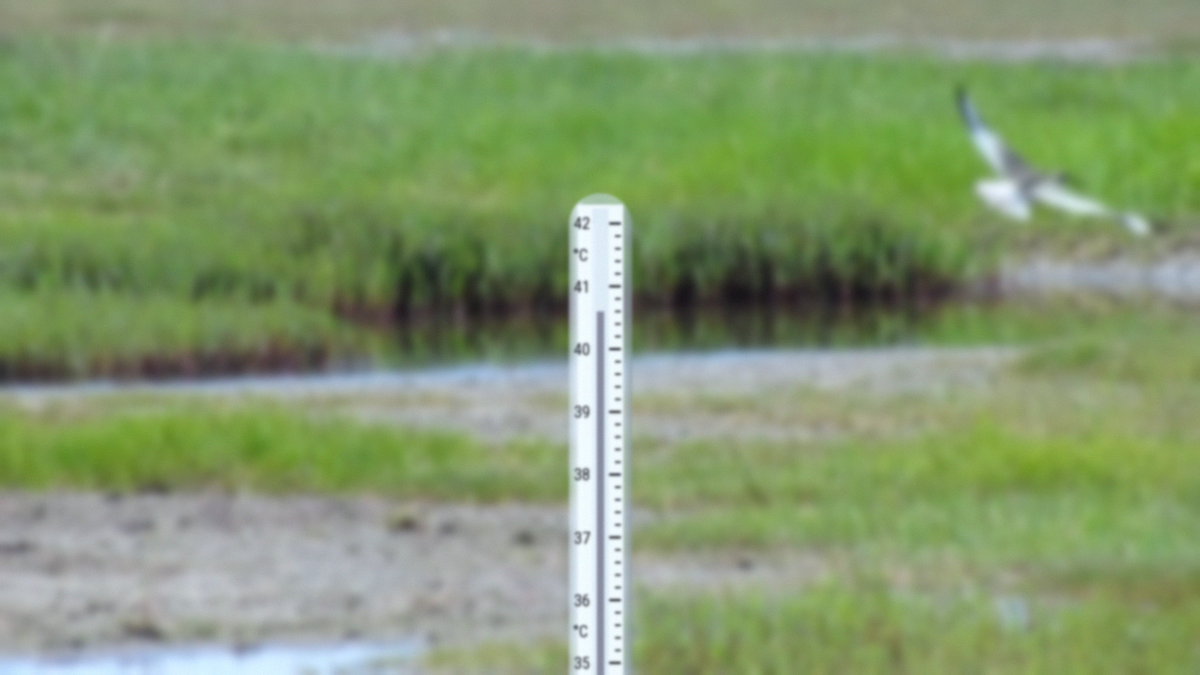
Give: 40.6,°C
